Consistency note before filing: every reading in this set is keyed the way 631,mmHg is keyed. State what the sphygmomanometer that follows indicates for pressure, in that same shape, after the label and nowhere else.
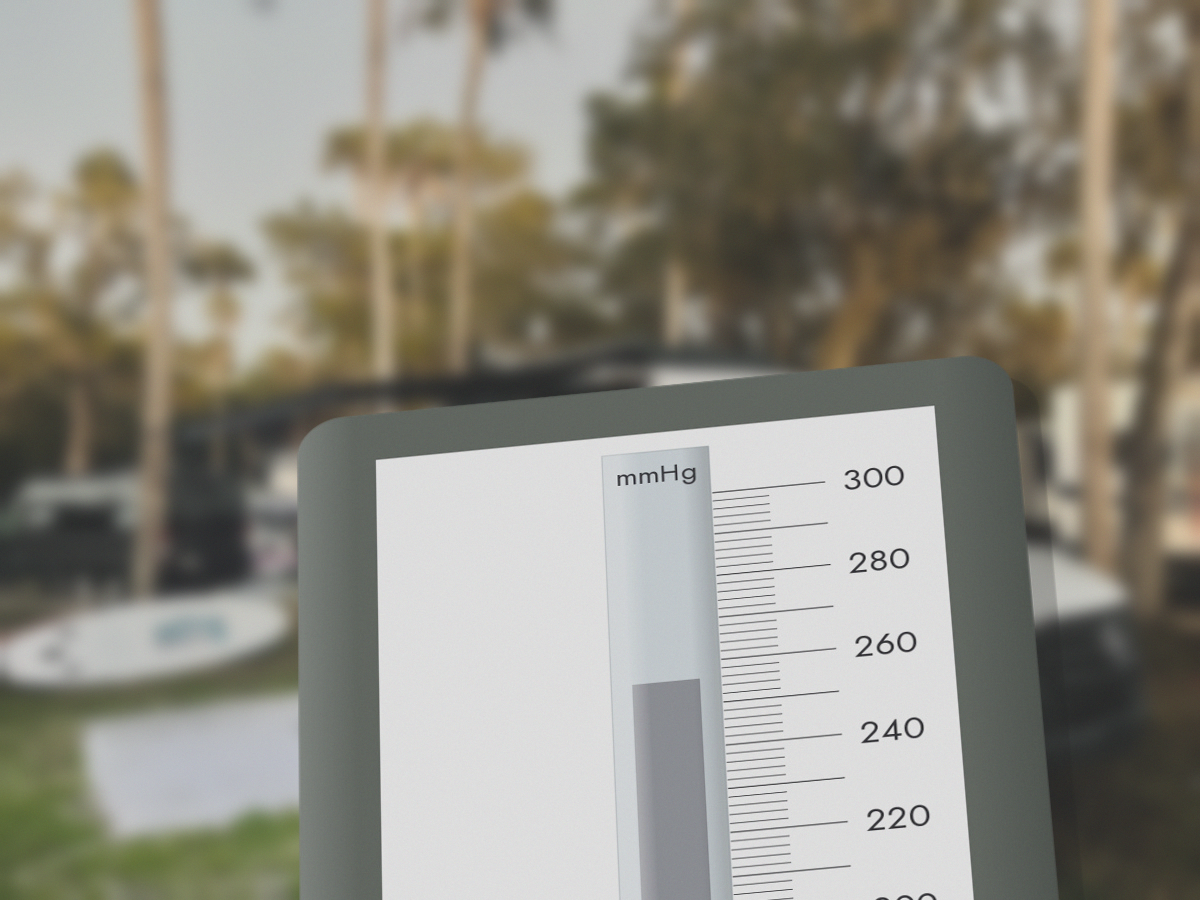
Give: 256,mmHg
